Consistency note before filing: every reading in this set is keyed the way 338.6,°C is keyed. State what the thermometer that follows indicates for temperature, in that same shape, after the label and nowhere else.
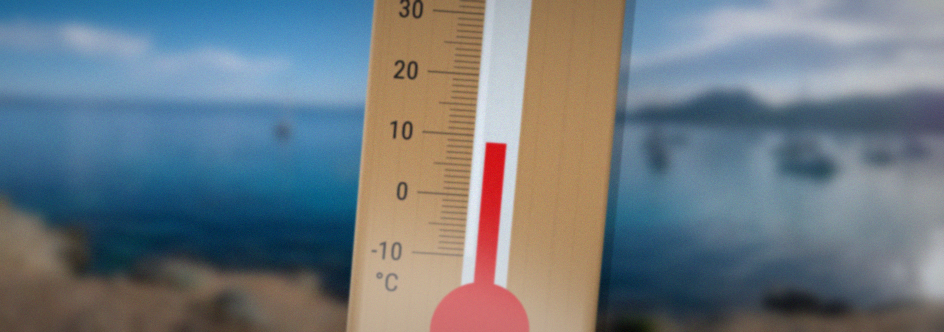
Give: 9,°C
